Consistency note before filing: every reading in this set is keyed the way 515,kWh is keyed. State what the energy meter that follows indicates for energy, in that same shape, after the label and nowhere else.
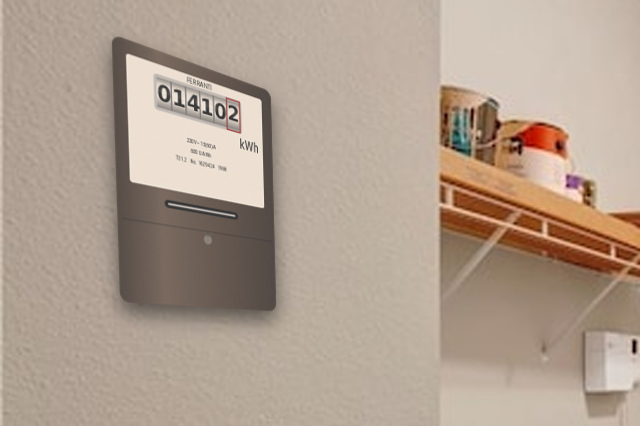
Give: 1410.2,kWh
